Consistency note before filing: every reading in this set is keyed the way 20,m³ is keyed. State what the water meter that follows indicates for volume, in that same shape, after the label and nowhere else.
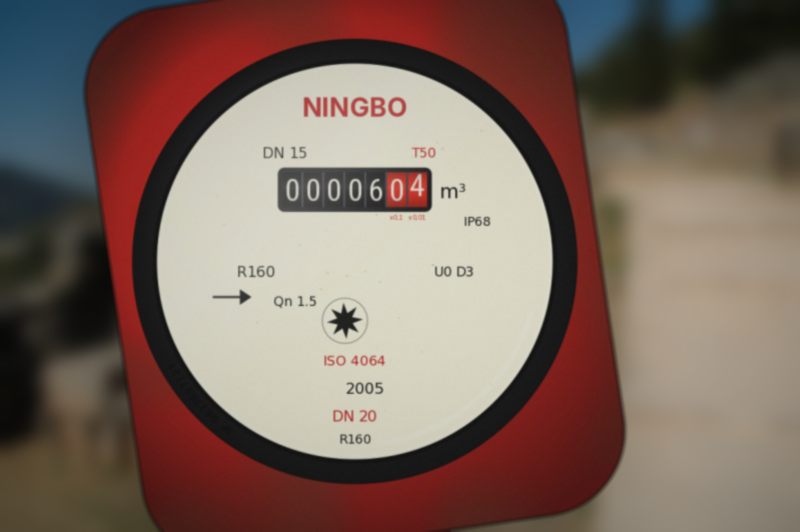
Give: 6.04,m³
